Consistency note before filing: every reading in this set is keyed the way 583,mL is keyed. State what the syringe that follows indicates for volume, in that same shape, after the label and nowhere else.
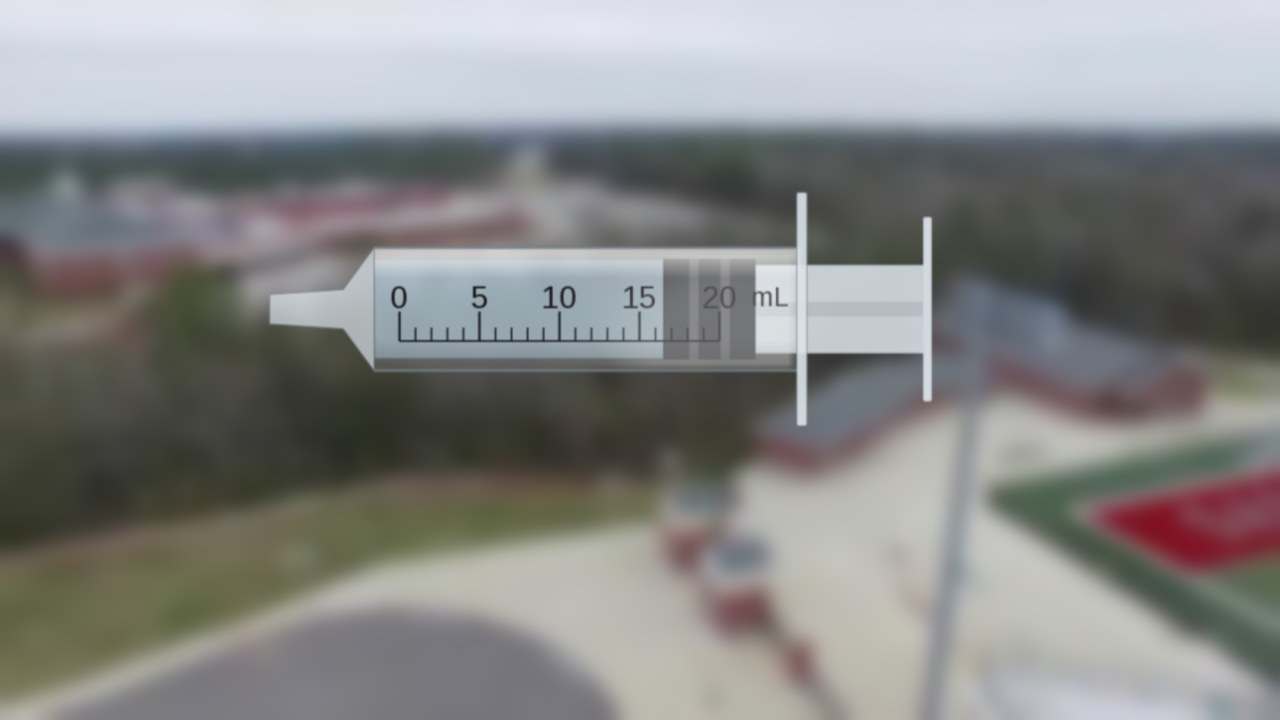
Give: 16.5,mL
